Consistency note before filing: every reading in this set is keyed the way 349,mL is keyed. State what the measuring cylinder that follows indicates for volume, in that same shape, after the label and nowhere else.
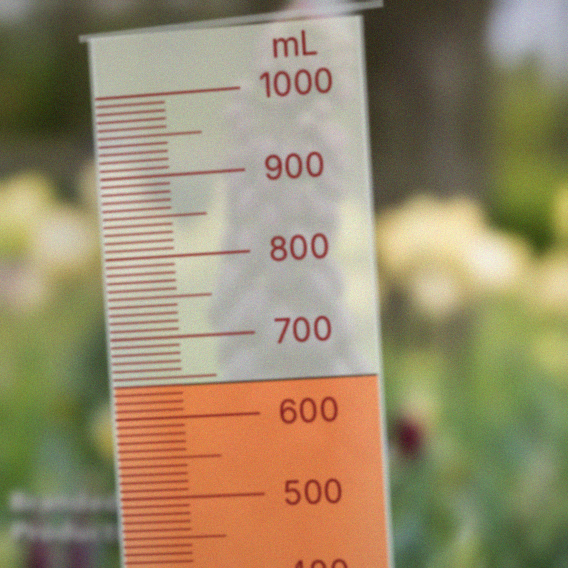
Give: 640,mL
